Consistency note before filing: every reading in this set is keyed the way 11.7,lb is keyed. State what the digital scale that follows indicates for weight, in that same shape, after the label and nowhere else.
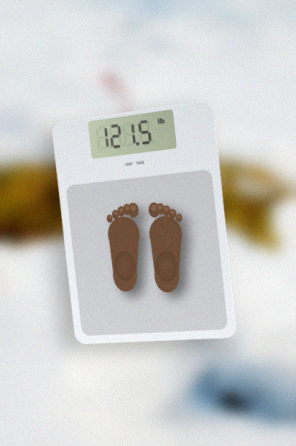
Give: 121.5,lb
